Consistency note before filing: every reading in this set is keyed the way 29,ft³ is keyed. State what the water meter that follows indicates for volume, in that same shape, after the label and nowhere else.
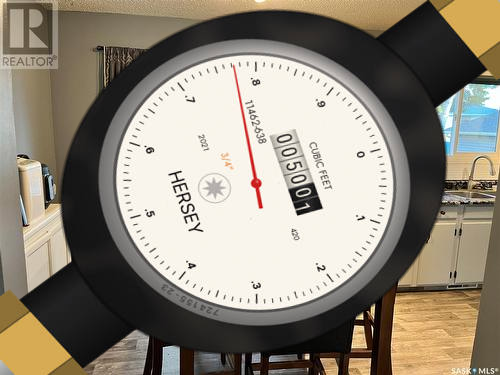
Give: 5000.77,ft³
